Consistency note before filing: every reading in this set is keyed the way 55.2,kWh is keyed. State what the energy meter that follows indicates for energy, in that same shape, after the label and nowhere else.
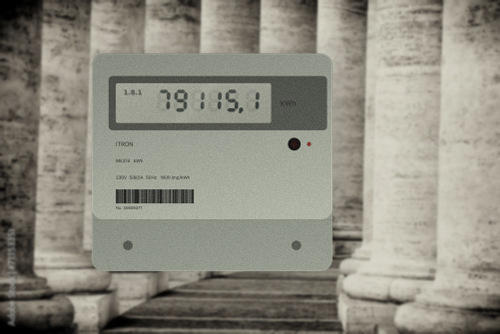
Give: 79115.1,kWh
